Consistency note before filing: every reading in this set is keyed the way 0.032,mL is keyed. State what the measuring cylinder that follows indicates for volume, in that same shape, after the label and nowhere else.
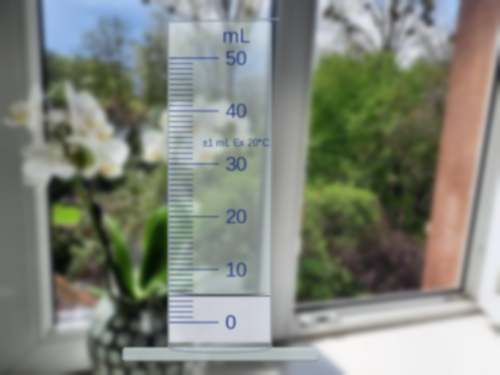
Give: 5,mL
